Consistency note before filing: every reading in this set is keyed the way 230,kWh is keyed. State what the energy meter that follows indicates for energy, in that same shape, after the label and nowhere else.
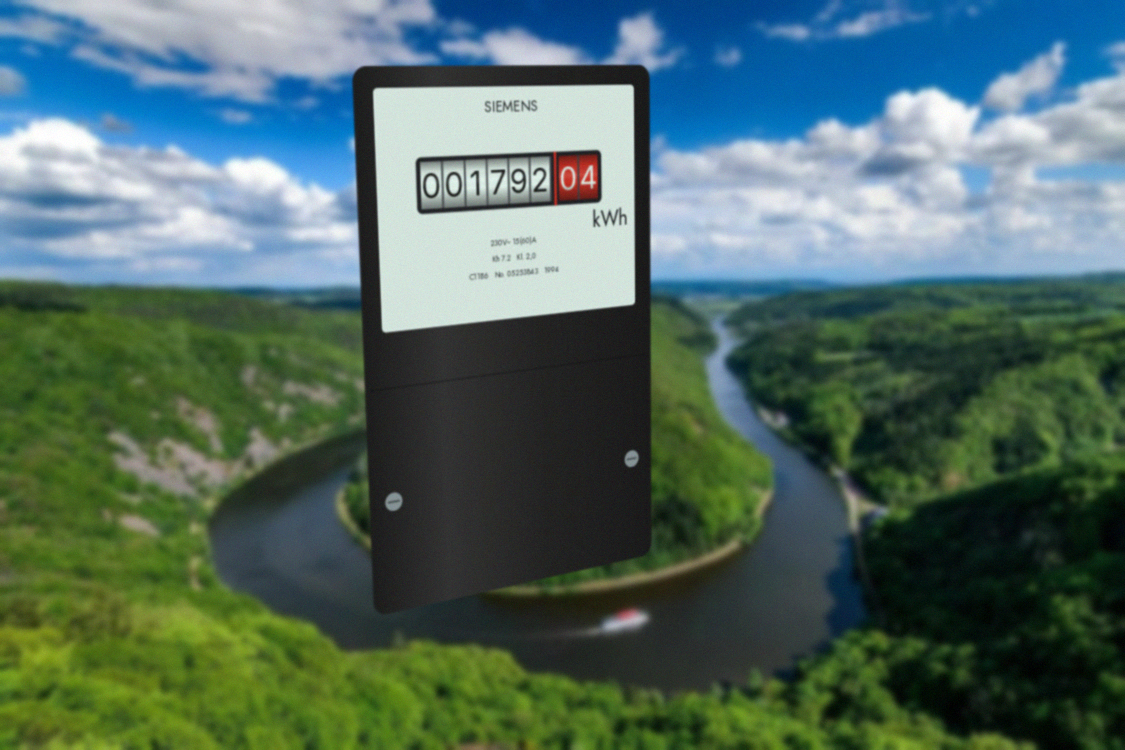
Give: 1792.04,kWh
